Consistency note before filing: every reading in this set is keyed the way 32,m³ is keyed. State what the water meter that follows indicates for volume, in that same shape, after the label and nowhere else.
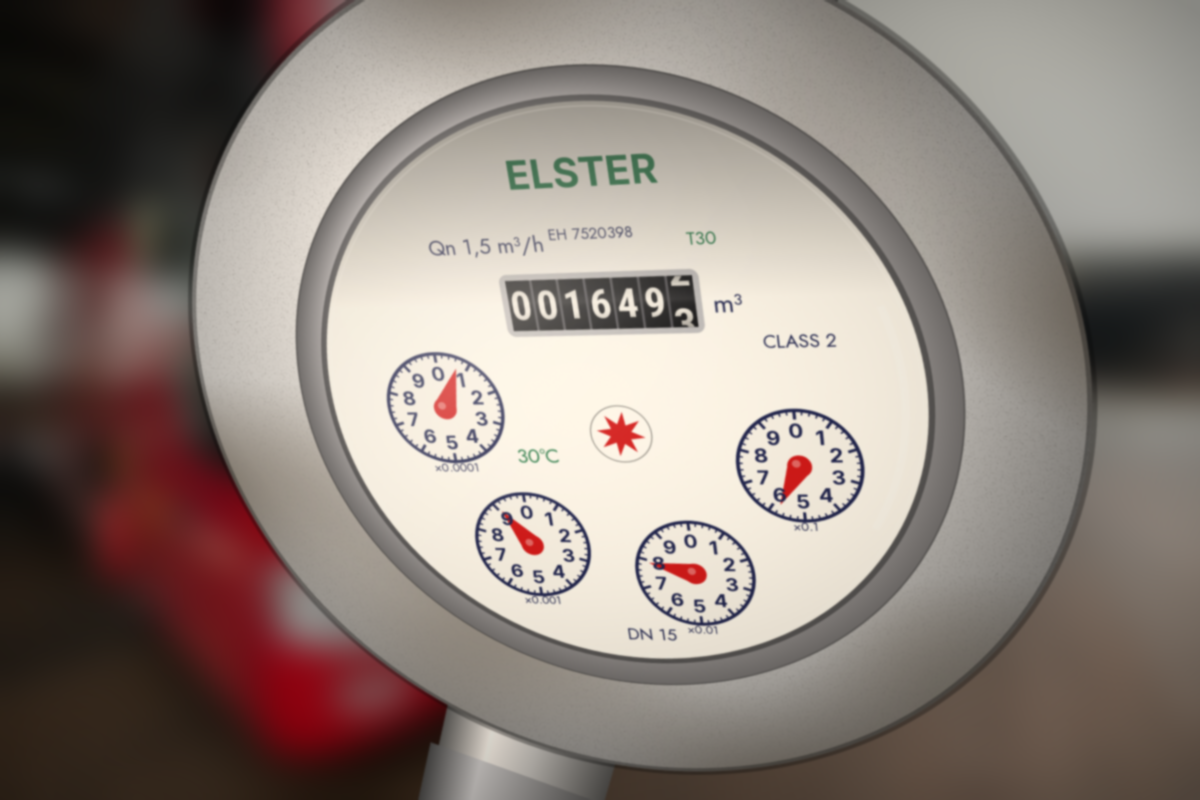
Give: 16492.5790,m³
